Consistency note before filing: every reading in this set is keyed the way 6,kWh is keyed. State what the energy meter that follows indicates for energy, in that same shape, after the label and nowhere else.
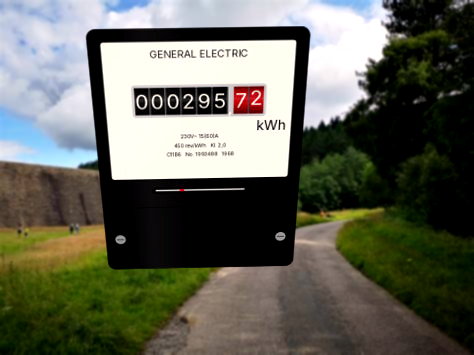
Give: 295.72,kWh
